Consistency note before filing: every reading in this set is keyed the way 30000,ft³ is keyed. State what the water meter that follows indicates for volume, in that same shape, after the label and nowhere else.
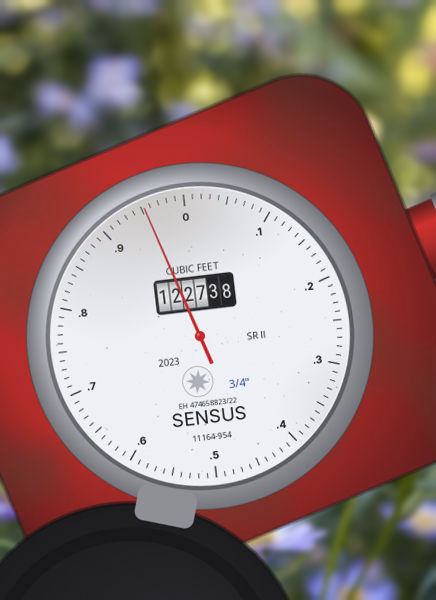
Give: 122737.95,ft³
